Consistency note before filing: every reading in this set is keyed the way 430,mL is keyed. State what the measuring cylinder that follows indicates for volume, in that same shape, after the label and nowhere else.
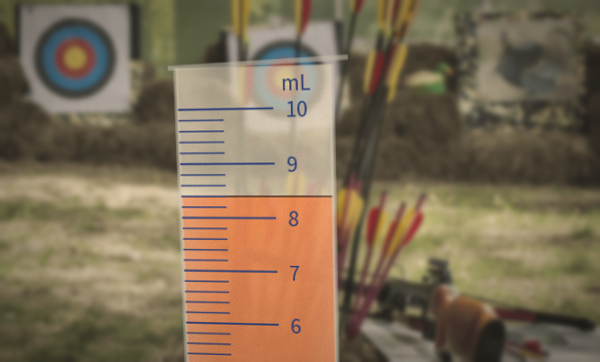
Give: 8.4,mL
